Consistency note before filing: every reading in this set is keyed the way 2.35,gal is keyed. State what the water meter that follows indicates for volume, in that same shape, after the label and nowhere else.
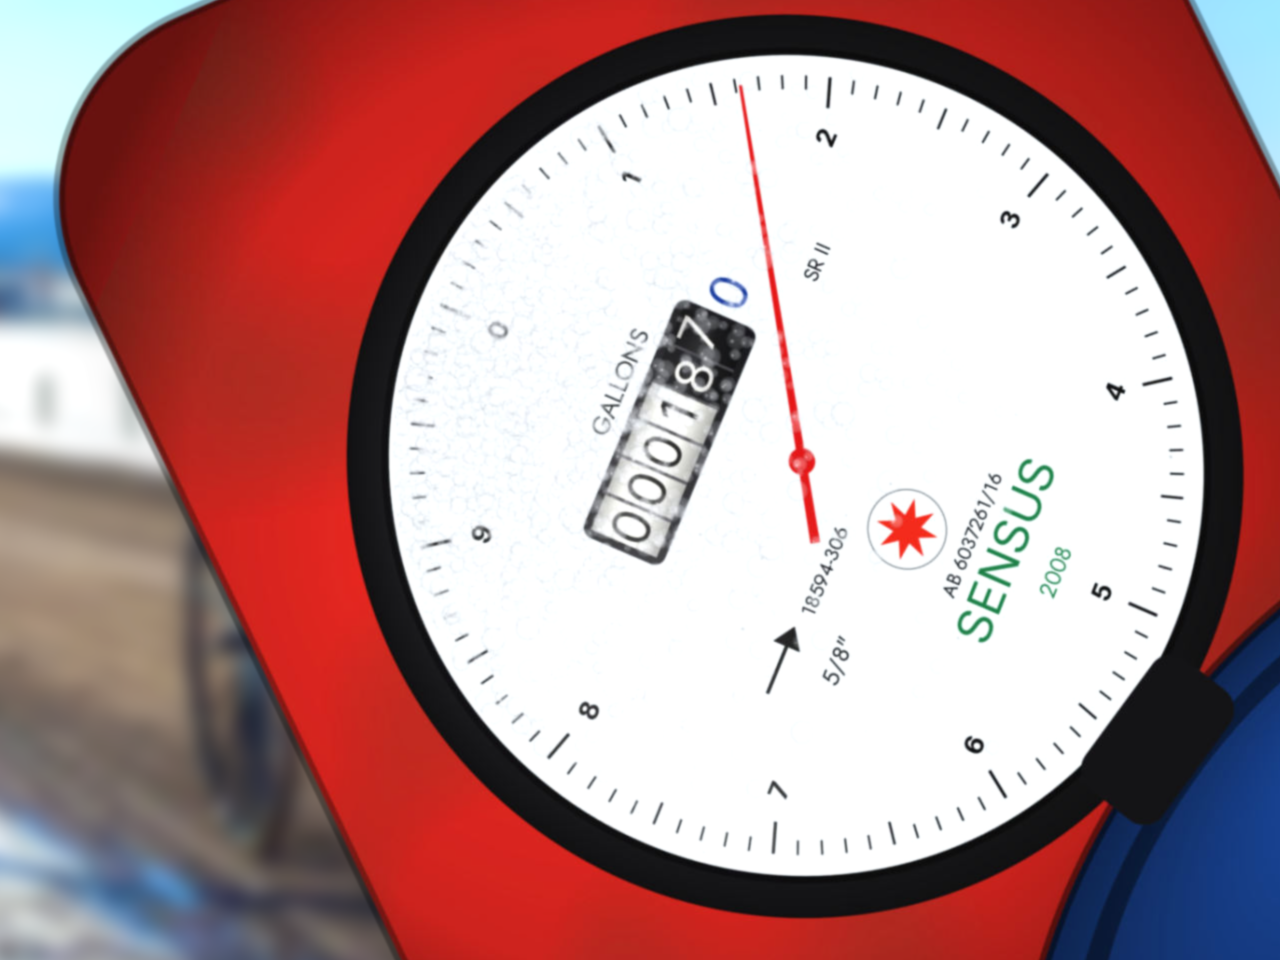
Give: 1871.6,gal
